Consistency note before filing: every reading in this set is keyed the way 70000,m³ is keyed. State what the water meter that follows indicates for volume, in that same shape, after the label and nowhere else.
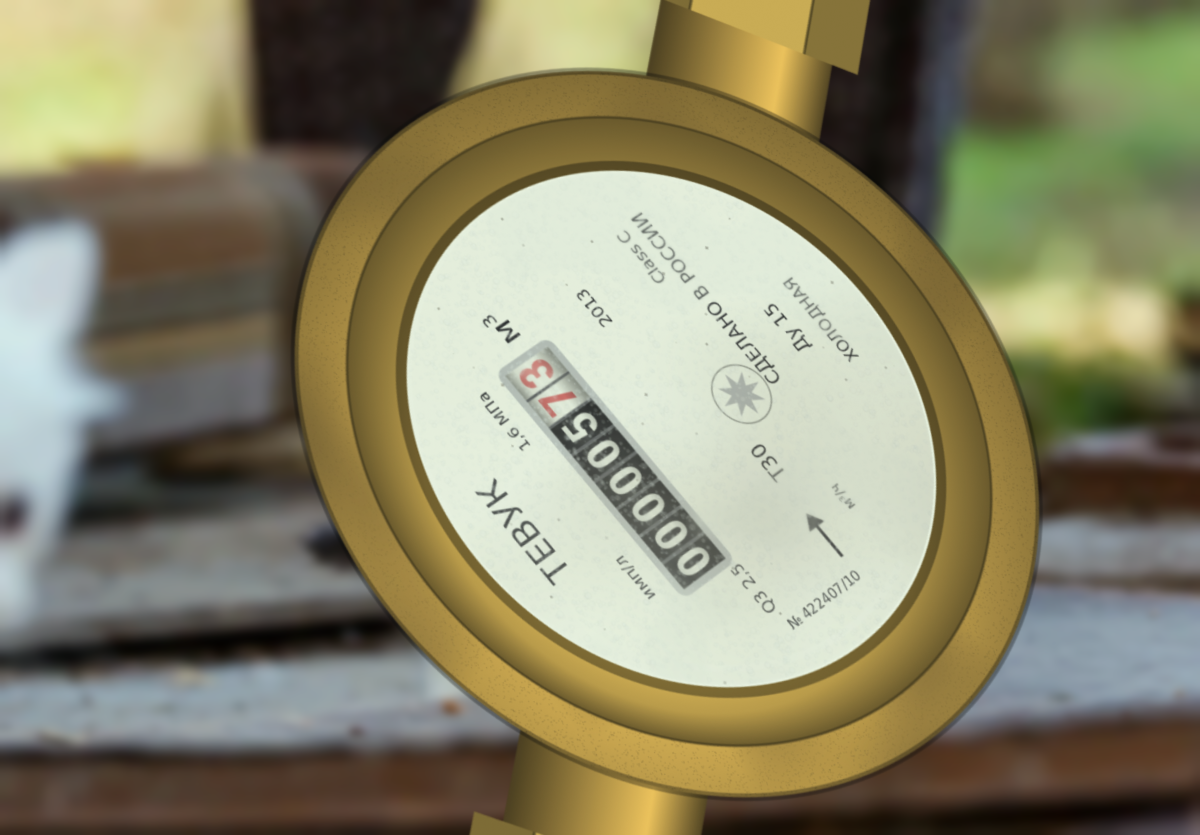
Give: 5.73,m³
